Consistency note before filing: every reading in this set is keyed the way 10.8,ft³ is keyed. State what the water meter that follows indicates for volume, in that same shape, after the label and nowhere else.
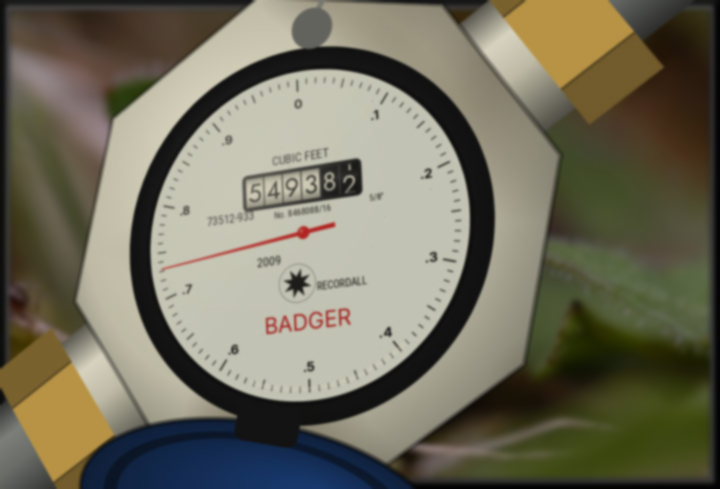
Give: 549381.73,ft³
